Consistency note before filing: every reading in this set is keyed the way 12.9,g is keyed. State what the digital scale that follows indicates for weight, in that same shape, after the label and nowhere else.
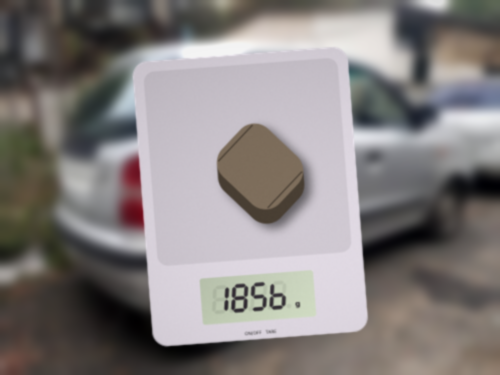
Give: 1856,g
